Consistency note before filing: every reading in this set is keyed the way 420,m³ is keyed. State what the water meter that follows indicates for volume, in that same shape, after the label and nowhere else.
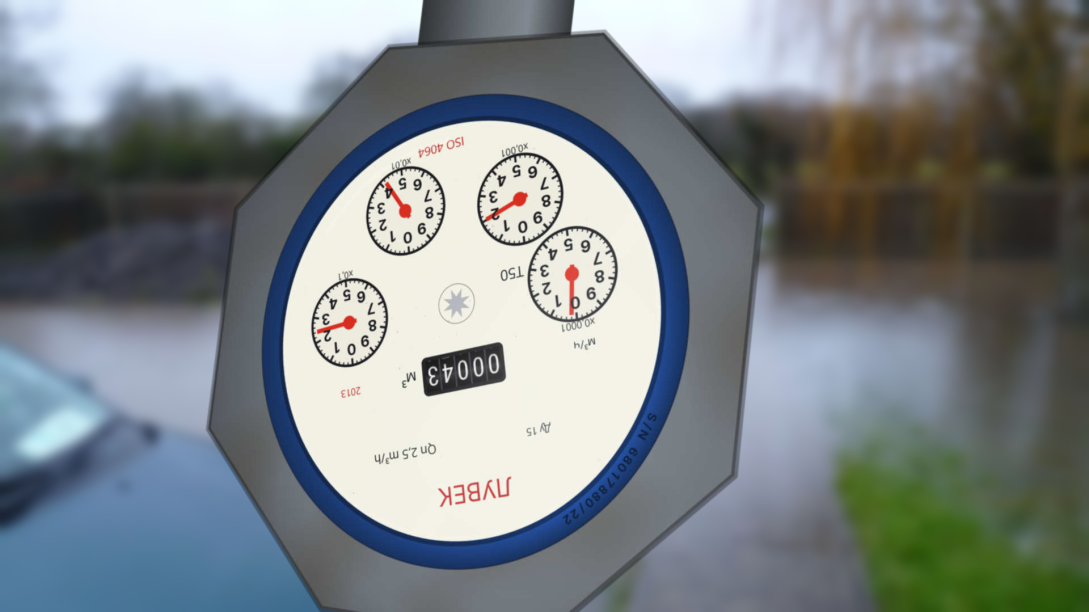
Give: 43.2420,m³
